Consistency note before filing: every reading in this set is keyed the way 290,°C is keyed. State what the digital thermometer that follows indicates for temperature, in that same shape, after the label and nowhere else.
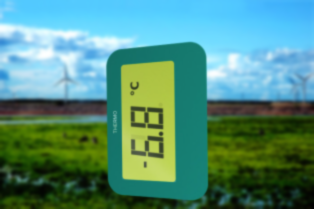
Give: -6.8,°C
